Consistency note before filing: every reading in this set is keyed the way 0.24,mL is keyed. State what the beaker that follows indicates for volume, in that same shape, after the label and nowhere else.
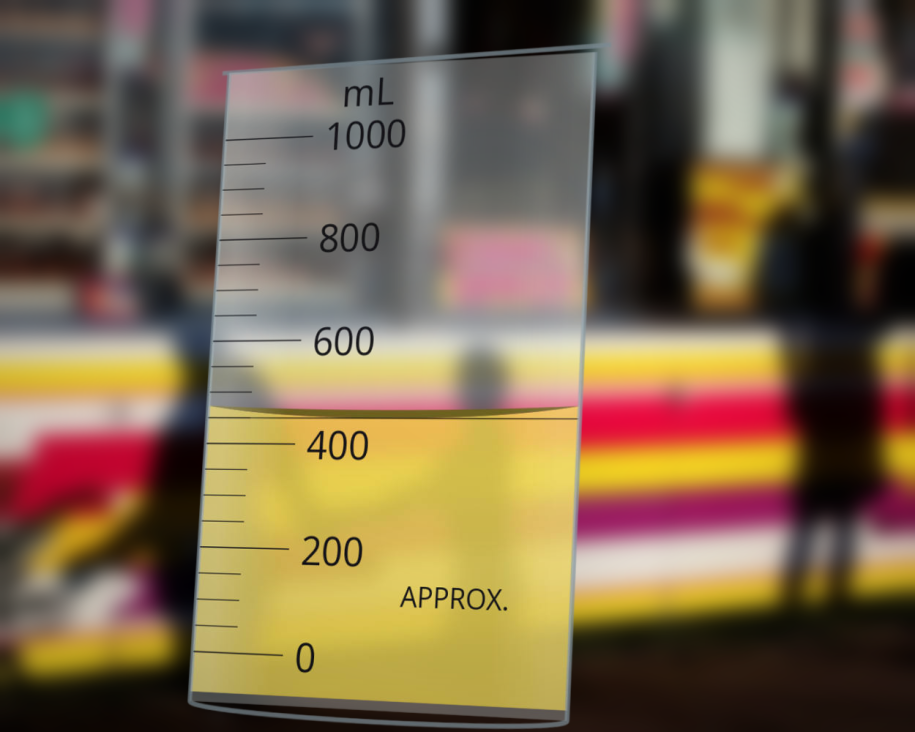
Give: 450,mL
